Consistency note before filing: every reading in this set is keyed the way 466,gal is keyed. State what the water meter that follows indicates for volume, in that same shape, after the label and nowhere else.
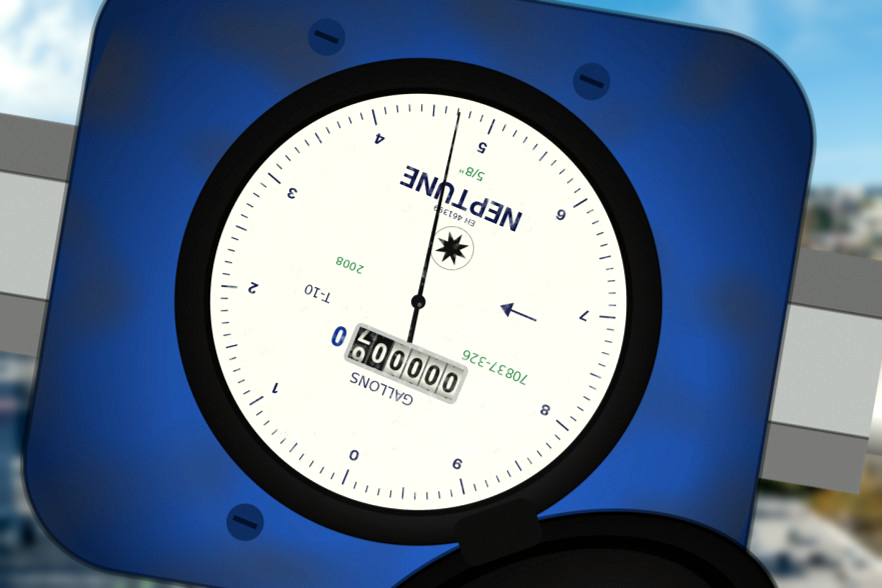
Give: 64.7,gal
